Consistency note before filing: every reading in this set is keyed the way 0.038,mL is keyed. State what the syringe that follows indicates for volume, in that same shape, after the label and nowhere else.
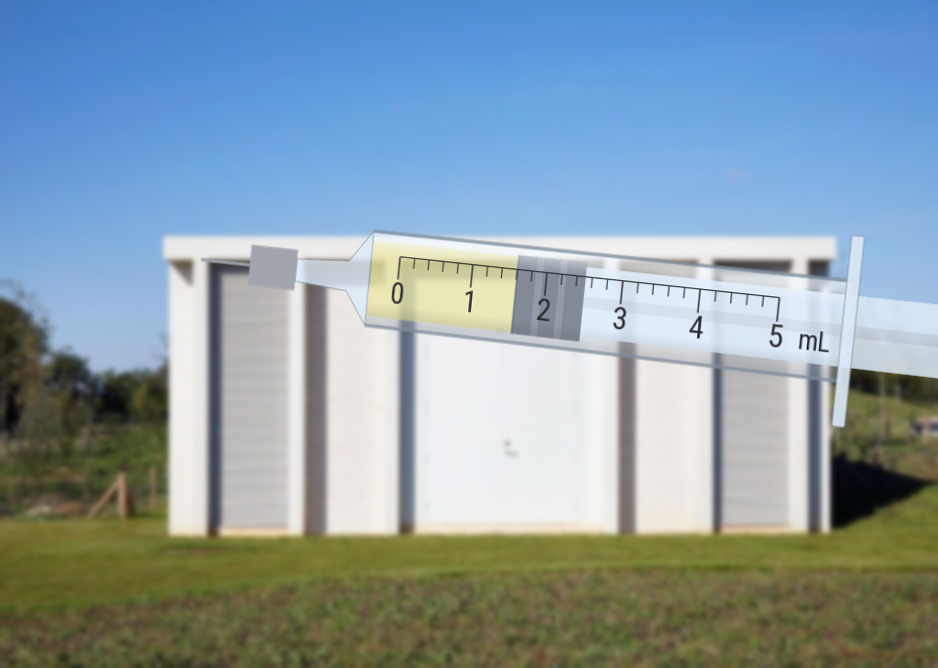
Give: 1.6,mL
